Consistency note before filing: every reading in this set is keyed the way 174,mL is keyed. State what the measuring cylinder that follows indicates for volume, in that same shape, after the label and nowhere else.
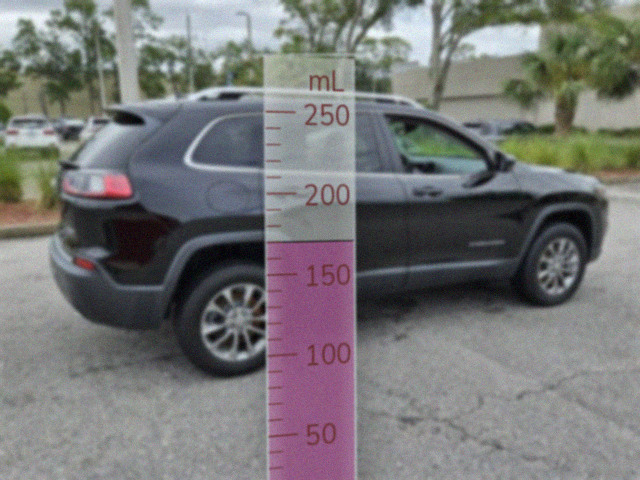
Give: 170,mL
